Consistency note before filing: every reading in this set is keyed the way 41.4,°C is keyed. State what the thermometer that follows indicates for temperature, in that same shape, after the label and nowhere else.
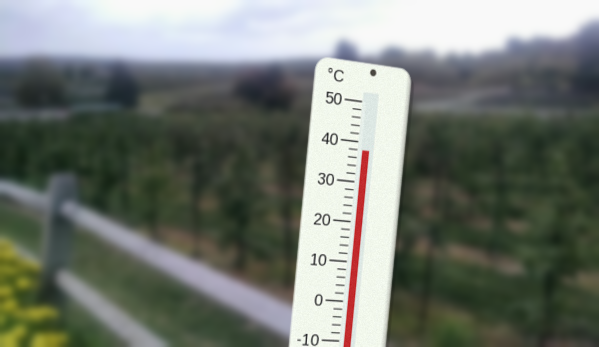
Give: 38,°C
